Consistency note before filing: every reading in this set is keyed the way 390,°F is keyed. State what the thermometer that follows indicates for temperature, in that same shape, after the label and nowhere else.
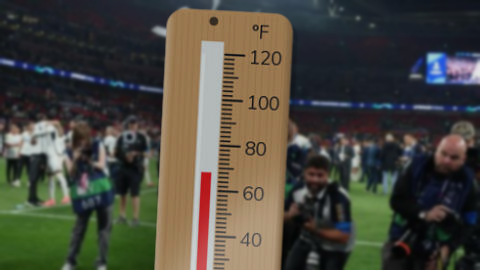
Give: 68,°F
